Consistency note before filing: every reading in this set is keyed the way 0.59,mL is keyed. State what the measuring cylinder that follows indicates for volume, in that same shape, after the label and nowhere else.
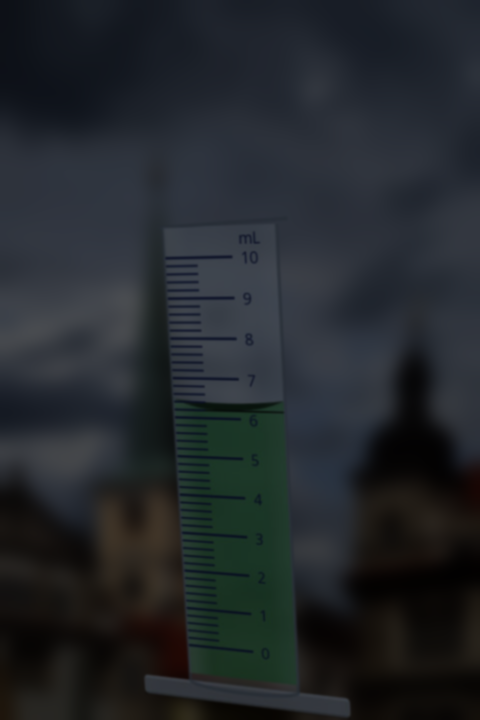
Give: 6.2,mL
